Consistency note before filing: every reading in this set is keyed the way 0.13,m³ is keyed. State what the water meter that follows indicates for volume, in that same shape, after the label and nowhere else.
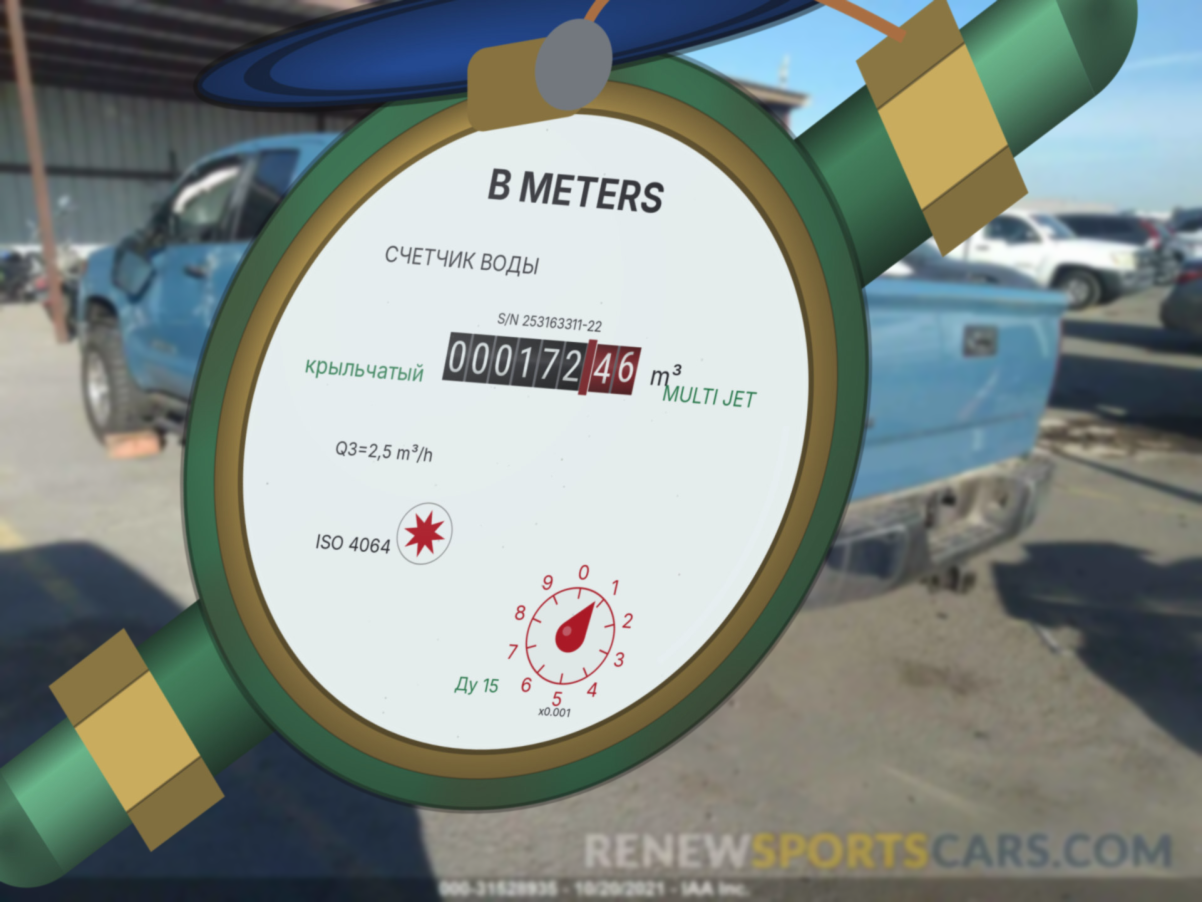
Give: 172.460,m³
